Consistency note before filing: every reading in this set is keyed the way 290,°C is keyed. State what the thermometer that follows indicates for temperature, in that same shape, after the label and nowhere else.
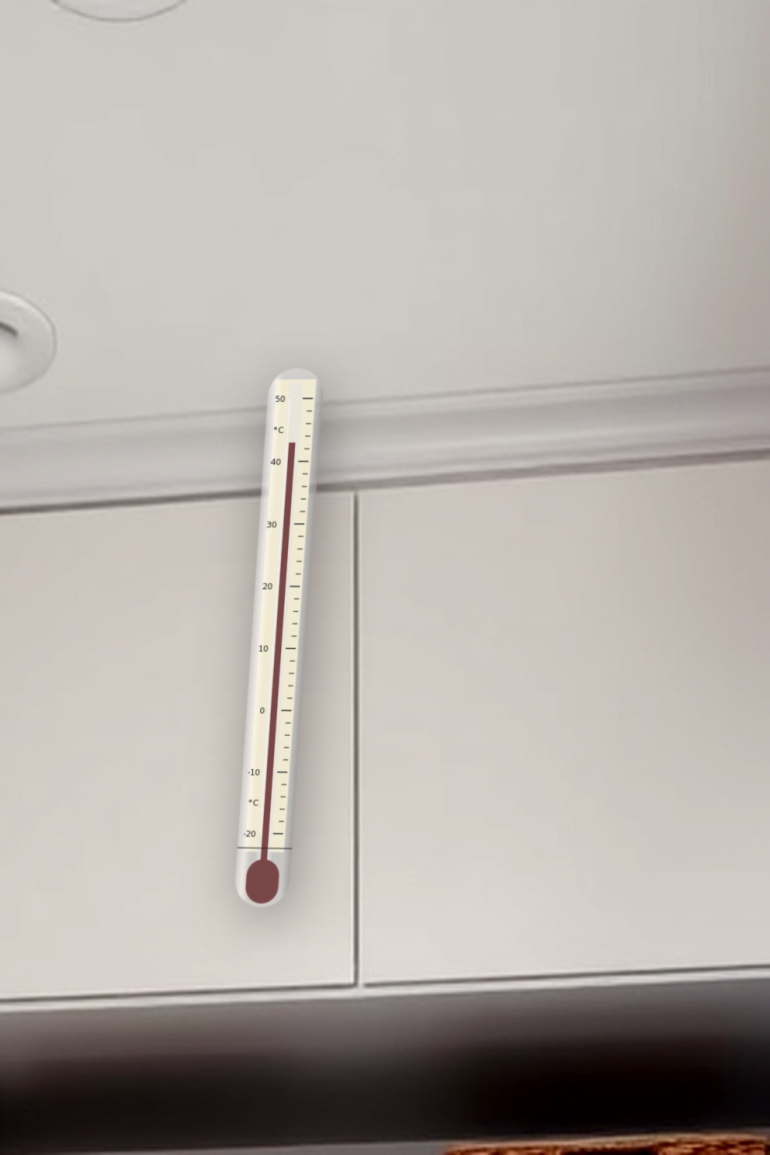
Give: 43,°C
